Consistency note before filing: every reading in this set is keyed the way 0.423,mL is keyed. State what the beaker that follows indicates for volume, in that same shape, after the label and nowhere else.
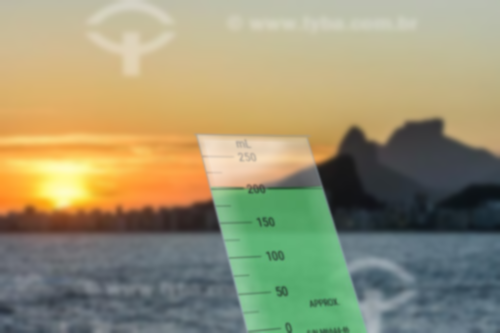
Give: 200,mL
